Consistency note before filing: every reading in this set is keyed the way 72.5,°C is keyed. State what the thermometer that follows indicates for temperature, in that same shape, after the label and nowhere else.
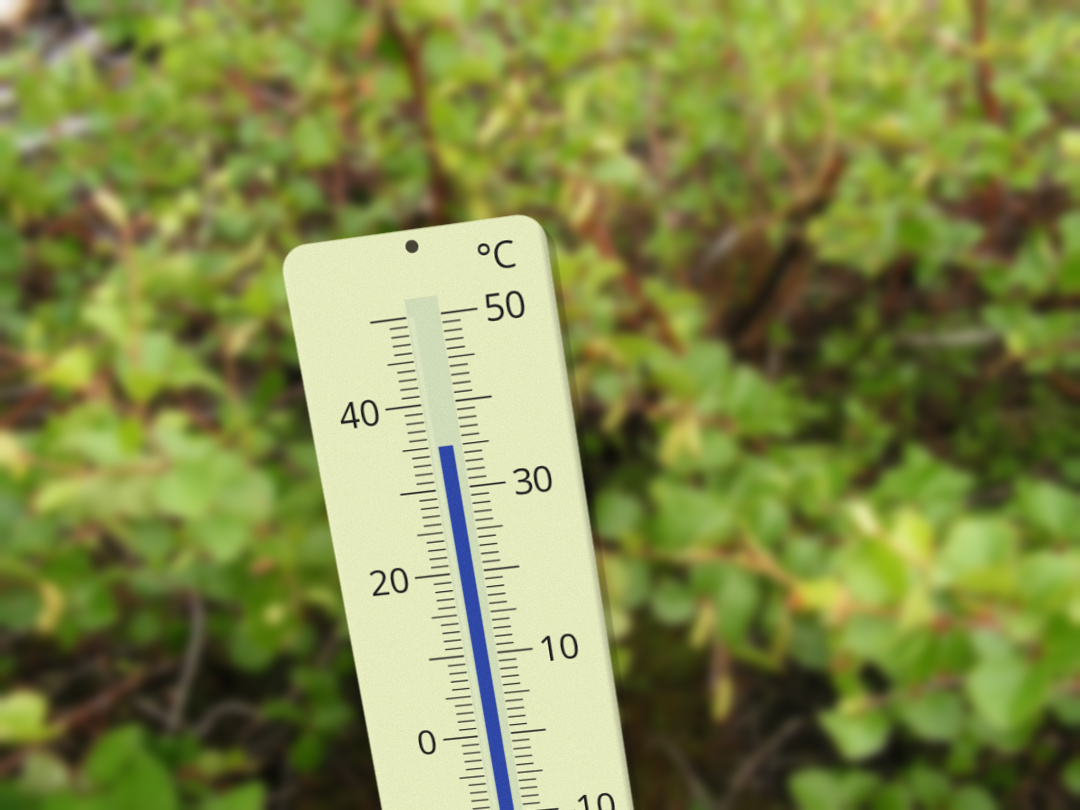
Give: 35,°C
